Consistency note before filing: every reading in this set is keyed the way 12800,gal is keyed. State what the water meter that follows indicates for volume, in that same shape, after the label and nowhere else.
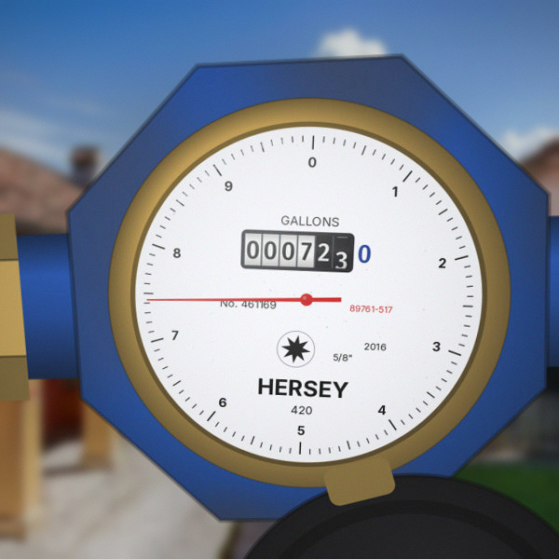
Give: 7227.4,gal
